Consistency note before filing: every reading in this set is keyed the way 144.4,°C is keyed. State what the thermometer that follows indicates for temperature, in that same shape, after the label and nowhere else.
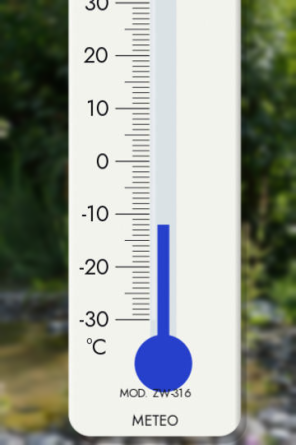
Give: -12,°C
